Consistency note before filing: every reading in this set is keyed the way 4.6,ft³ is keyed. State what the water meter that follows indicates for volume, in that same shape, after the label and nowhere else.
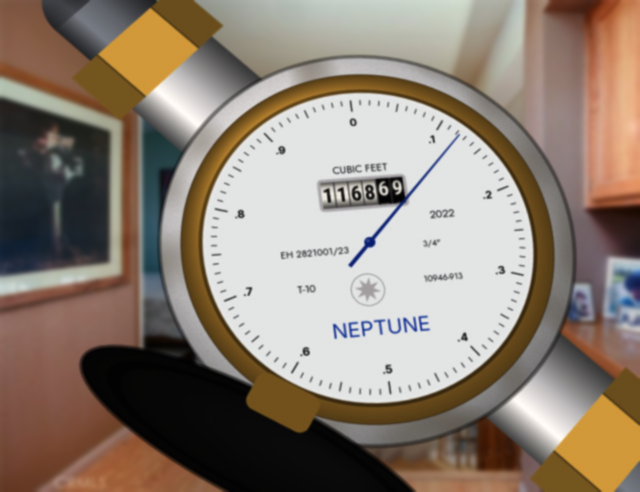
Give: 116869.12,ft³
